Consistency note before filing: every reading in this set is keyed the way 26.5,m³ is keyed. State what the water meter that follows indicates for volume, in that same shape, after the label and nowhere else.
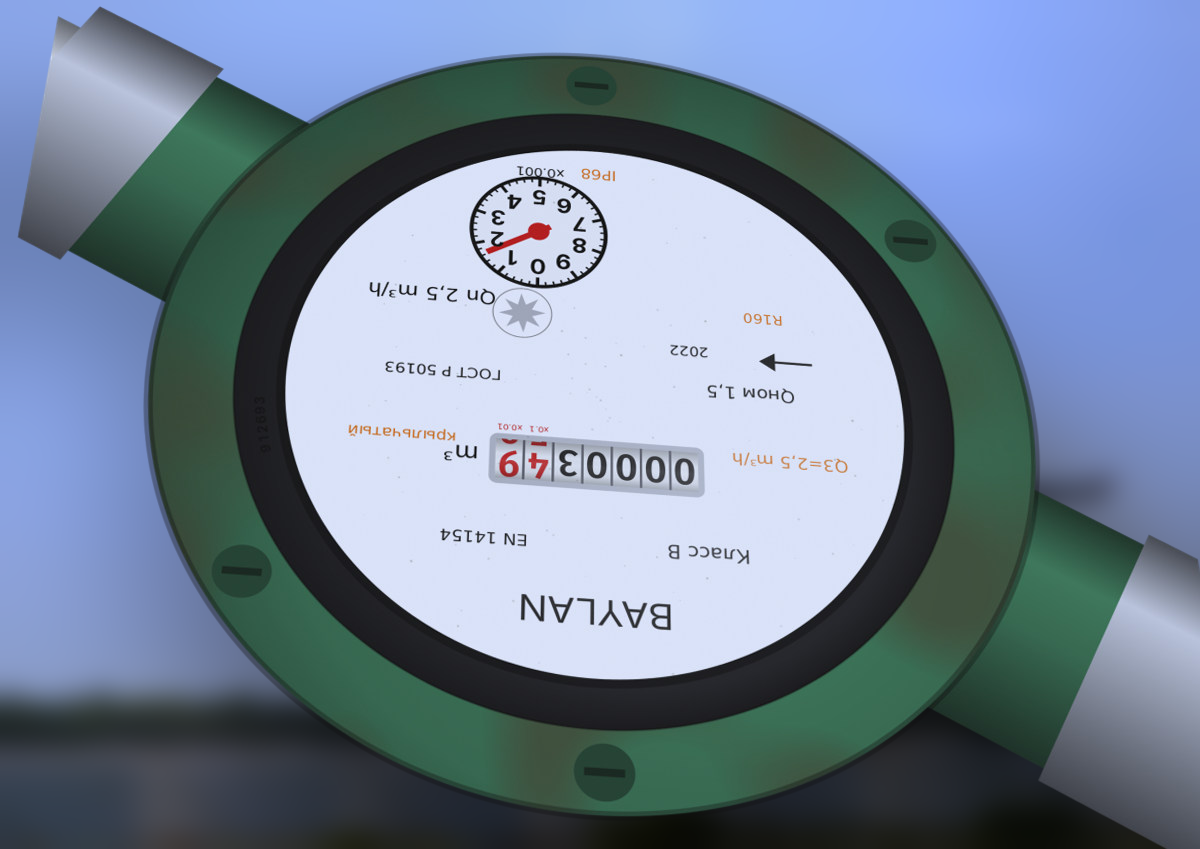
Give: 3.491,m³
